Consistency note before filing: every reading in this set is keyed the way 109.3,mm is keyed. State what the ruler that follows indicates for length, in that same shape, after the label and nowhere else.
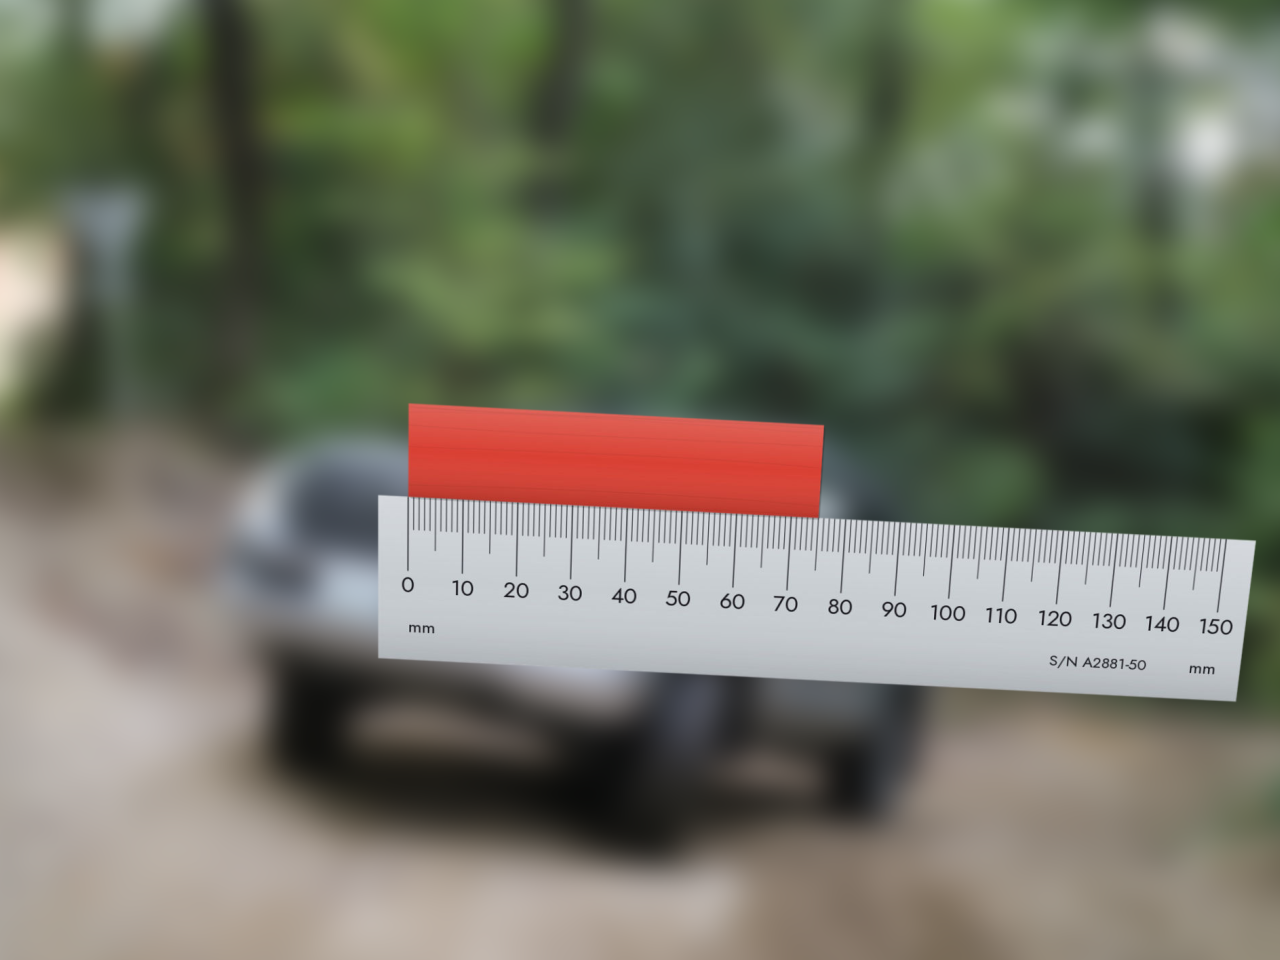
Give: 75,mm
